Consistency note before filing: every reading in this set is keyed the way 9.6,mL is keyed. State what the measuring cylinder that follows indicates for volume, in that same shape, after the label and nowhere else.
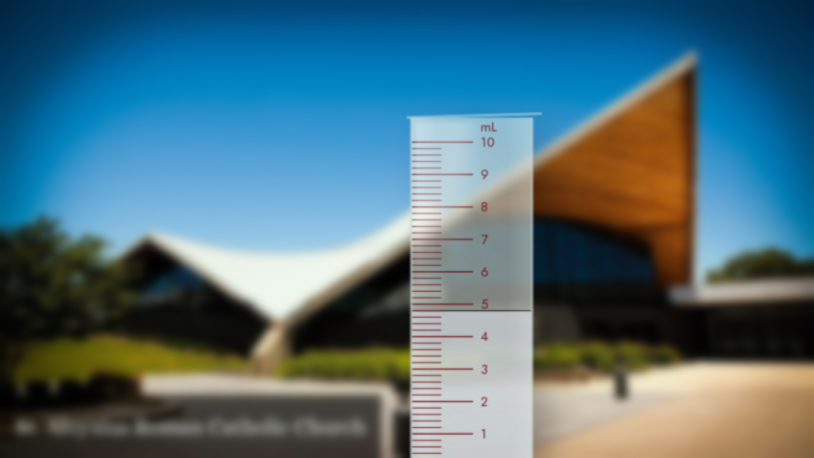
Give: 4.8,mL
